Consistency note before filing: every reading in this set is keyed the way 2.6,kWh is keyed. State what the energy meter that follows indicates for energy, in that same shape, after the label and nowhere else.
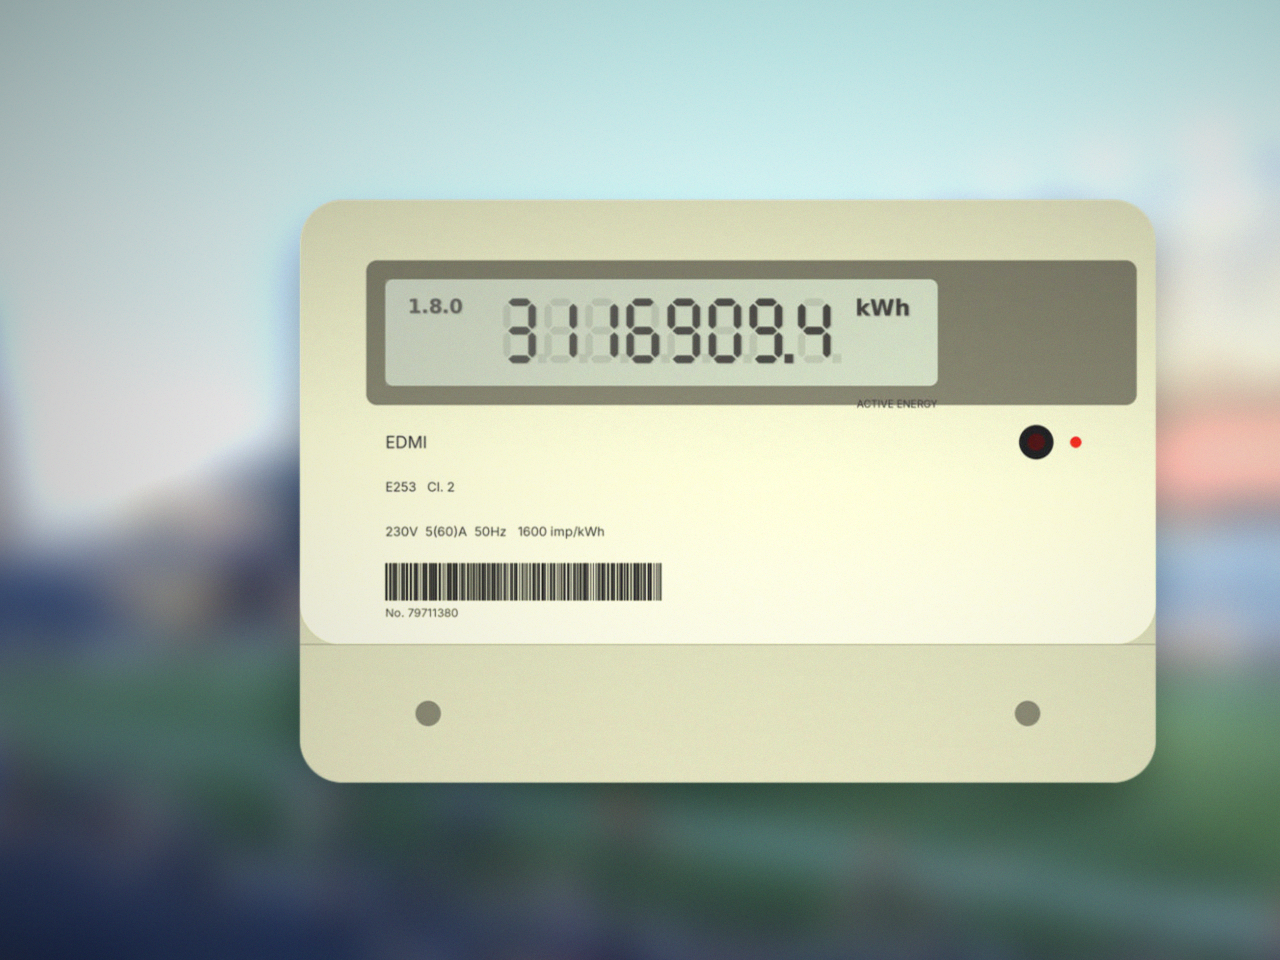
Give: 3116909.4,kWh
